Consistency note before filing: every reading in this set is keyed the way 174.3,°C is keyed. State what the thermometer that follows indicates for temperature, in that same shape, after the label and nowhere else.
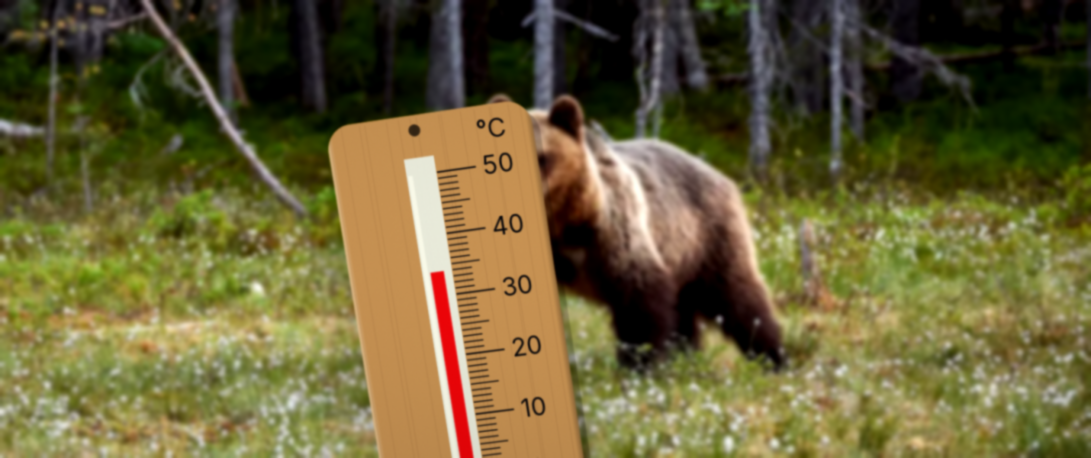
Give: 34,°C
